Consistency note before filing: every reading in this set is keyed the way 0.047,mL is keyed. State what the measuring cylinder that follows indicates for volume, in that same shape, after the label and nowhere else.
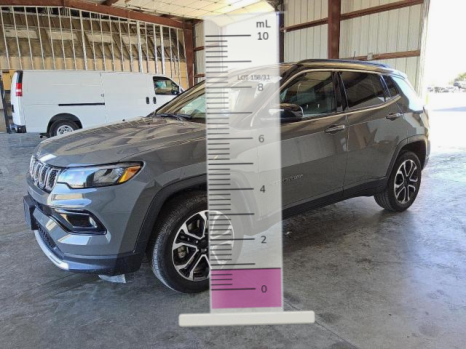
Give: 0.8,mL
